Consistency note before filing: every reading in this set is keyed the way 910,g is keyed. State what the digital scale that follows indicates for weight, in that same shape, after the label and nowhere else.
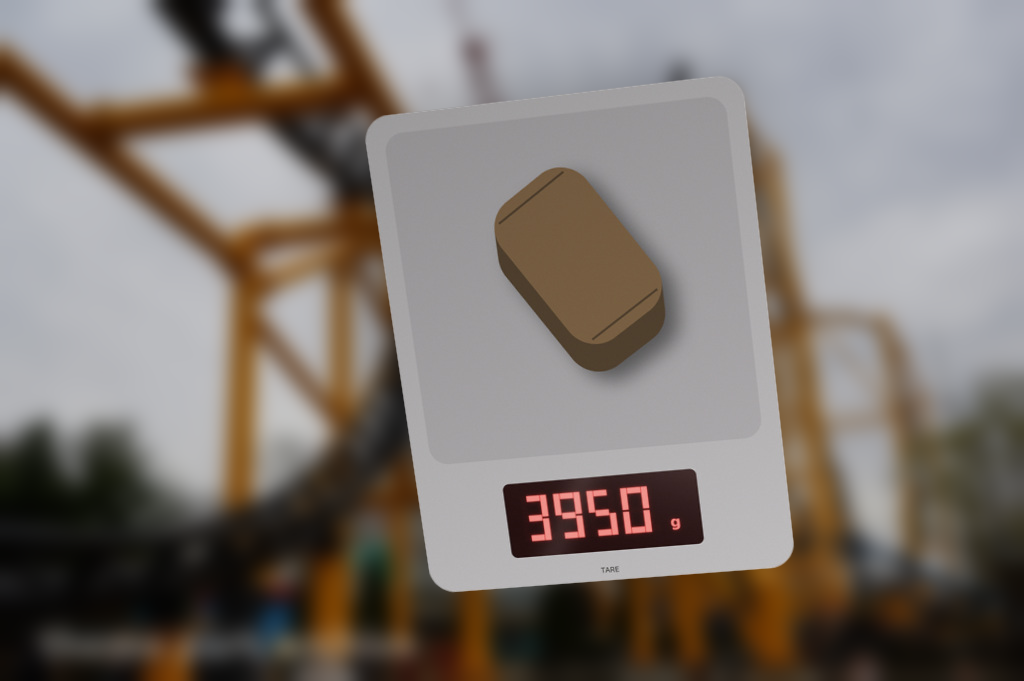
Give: 3950,g
